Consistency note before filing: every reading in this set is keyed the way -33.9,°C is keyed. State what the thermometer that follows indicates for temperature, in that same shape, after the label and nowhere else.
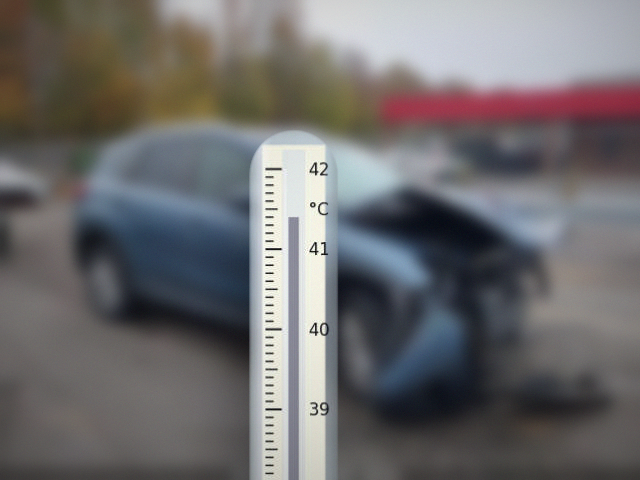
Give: 41.4,°C
